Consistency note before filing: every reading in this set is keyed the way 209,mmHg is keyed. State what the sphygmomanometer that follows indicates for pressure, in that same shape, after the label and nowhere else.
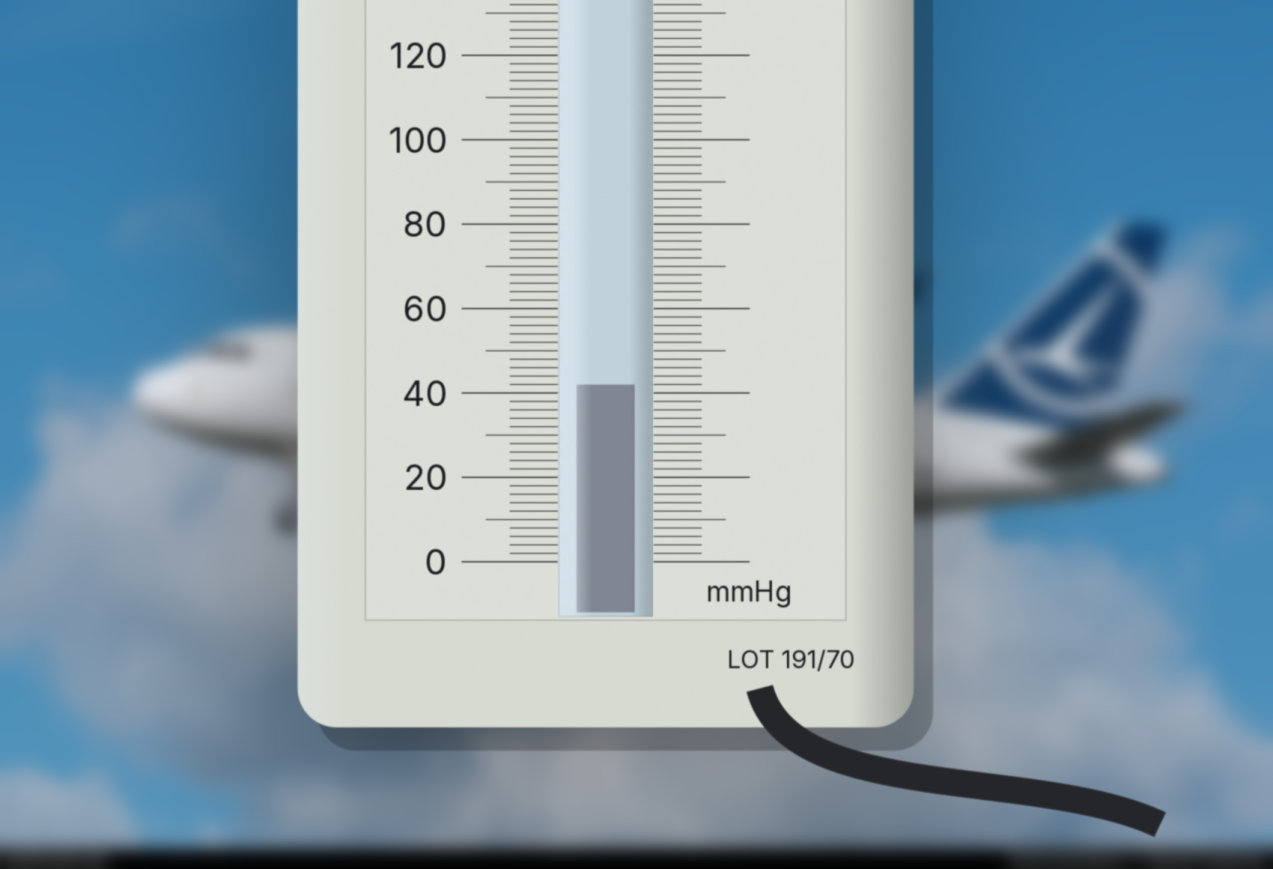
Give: 42,mmHg
